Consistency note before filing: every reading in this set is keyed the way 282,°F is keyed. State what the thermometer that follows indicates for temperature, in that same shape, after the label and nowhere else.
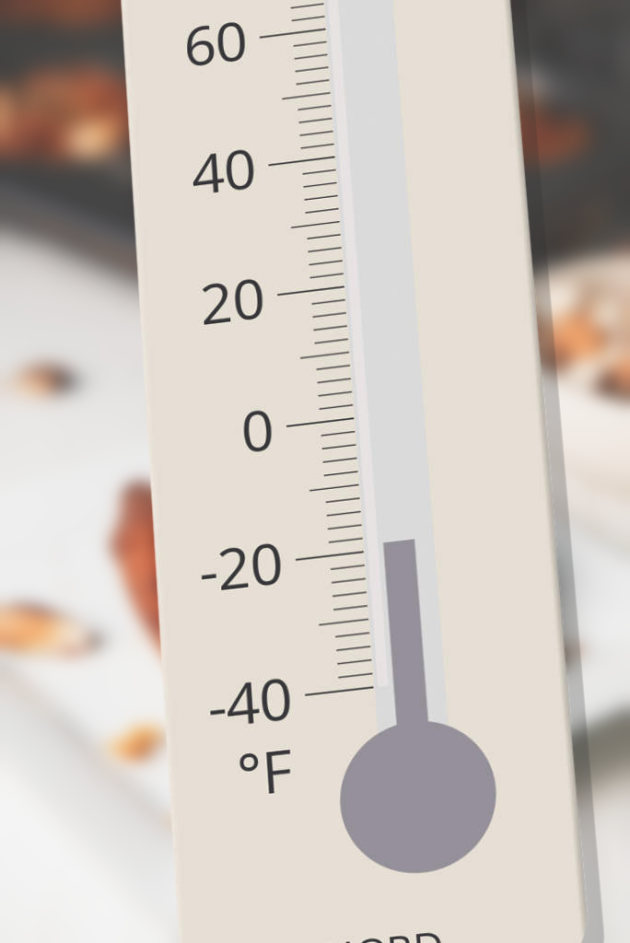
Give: -19,°F
